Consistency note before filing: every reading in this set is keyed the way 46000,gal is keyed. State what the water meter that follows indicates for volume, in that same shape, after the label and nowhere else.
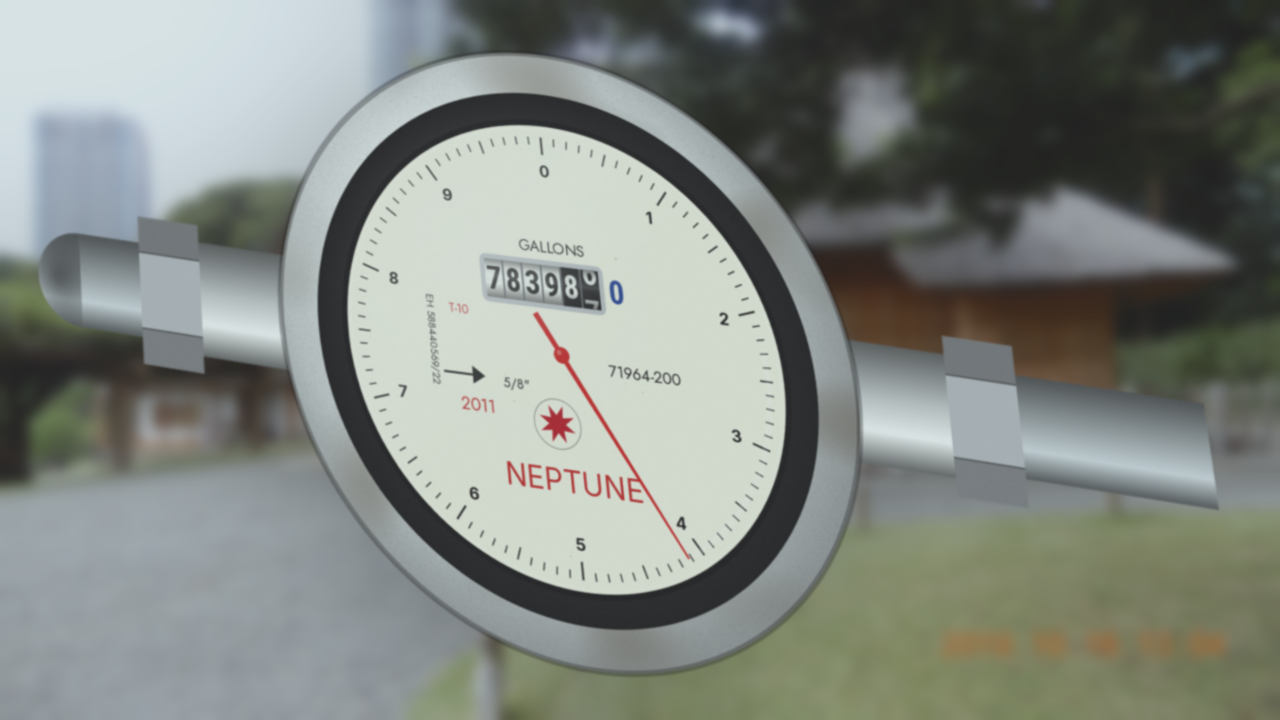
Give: 7839864.1,gal
